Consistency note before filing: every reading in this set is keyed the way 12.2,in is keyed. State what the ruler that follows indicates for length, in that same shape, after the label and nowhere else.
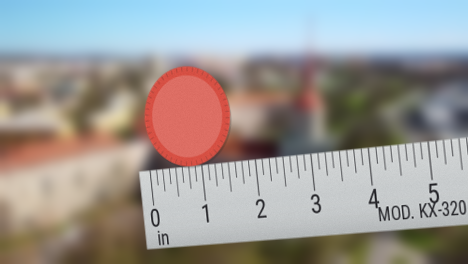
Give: 1.625,in
